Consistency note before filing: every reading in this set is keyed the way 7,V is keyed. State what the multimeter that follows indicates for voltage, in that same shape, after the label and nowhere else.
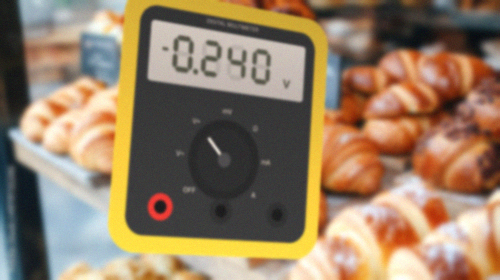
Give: -0.240,V
